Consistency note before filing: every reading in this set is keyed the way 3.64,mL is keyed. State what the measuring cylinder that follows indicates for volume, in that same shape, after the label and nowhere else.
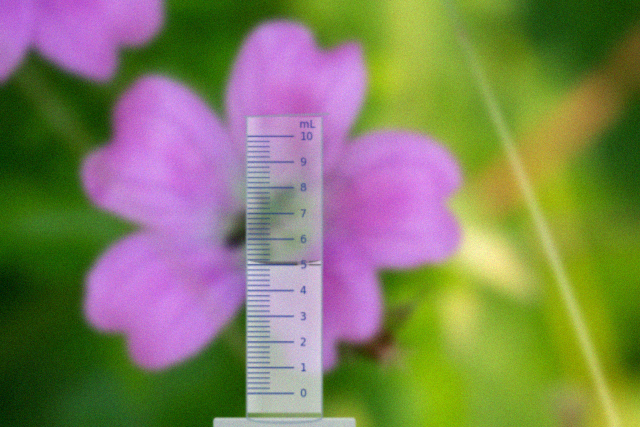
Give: 5,mL
